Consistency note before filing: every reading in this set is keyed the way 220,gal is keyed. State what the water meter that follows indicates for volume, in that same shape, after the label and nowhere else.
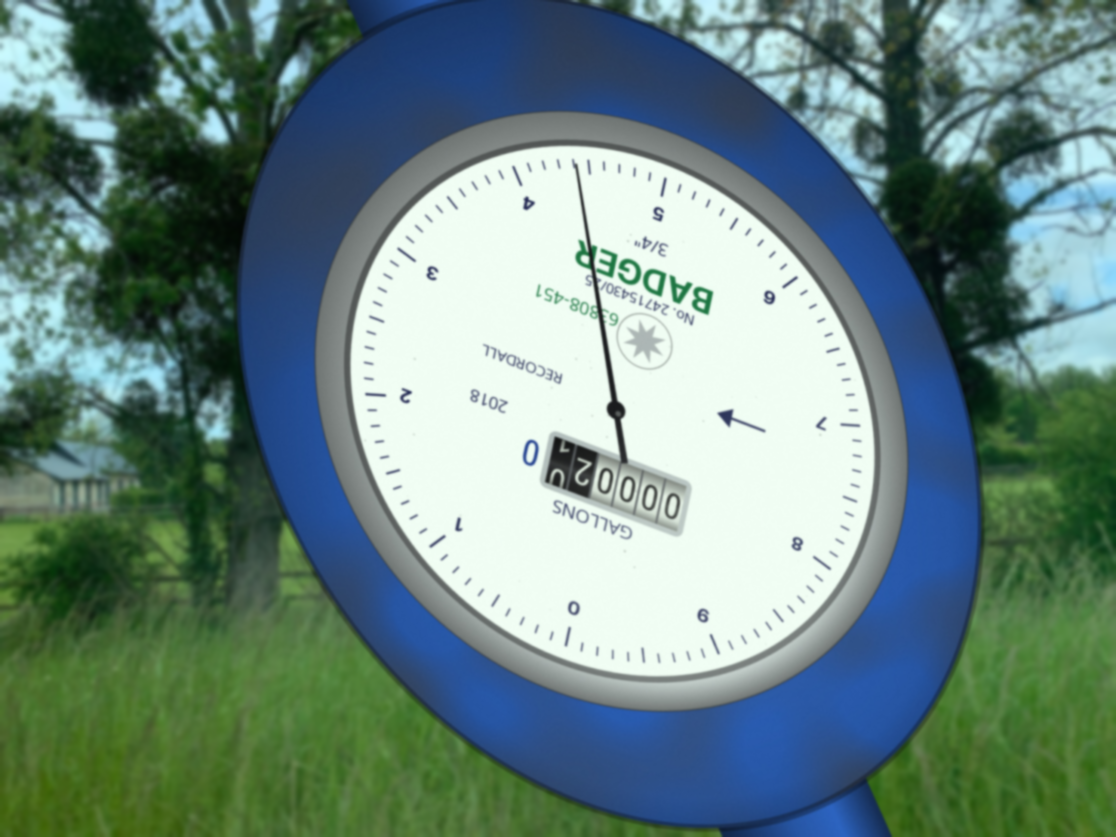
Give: 204.4,gal
